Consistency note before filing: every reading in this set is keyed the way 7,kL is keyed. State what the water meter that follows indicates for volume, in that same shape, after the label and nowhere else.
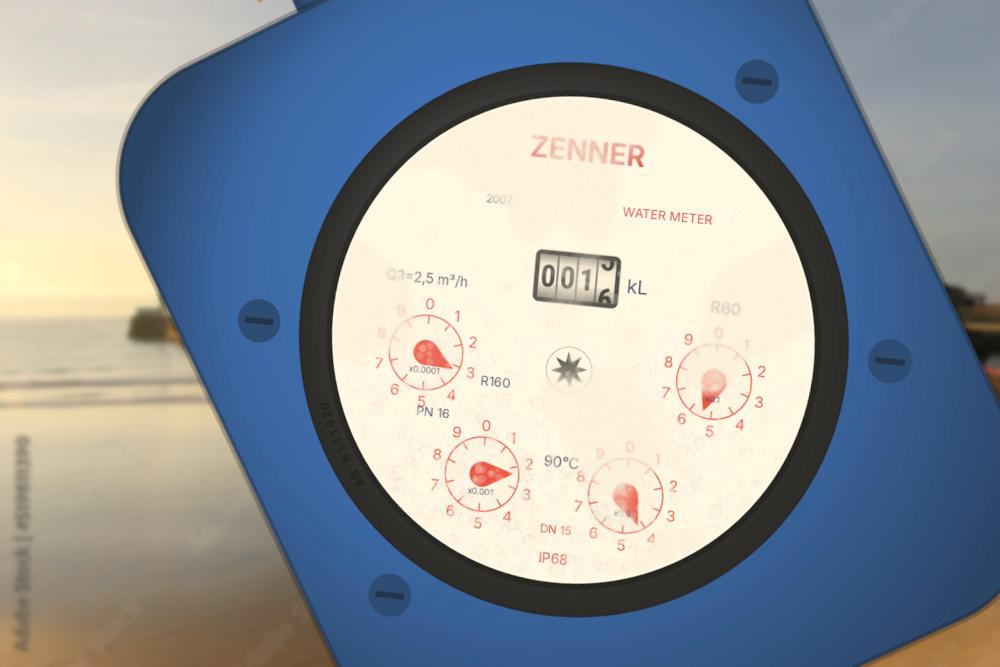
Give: 15.5423,kL
